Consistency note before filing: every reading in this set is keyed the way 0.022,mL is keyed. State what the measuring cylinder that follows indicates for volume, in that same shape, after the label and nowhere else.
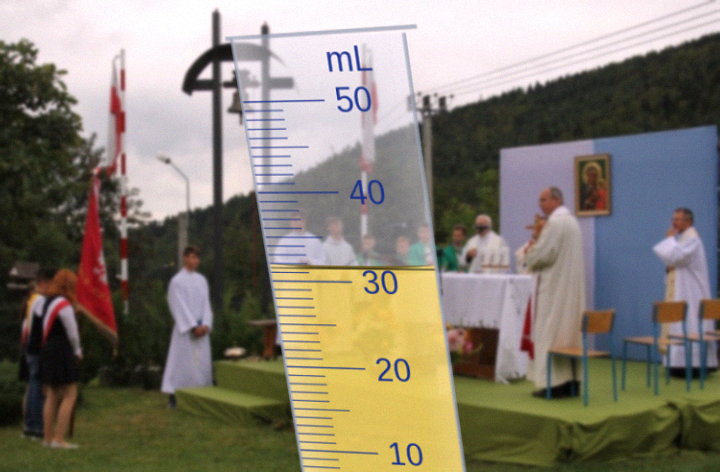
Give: 31.5,mL
